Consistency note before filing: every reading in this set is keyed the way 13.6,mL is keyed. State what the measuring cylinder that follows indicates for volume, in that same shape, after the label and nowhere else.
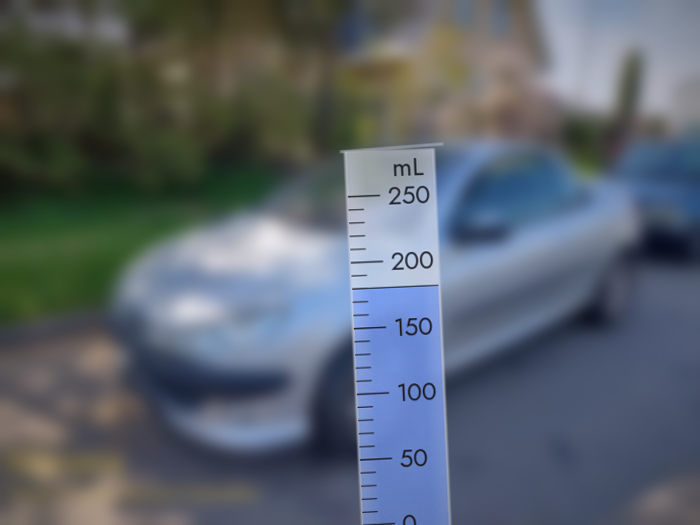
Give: 180,mL
